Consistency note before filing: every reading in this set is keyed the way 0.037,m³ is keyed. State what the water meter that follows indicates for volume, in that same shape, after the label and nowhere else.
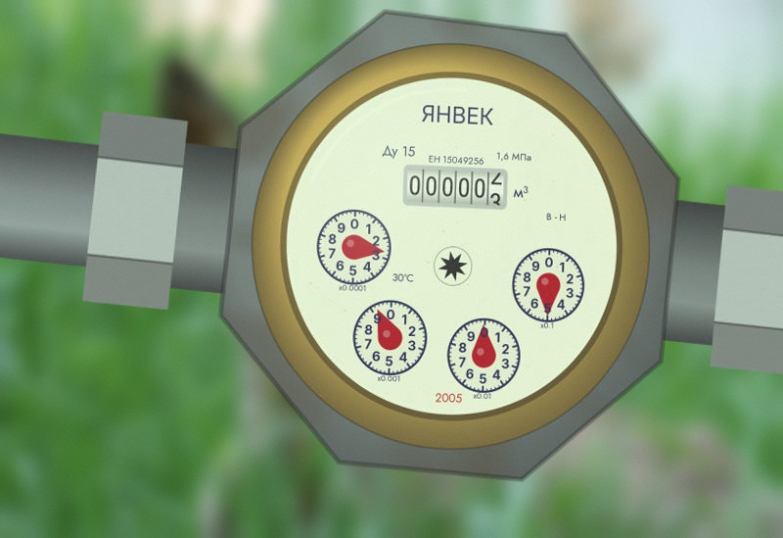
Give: 2.4992,m³
